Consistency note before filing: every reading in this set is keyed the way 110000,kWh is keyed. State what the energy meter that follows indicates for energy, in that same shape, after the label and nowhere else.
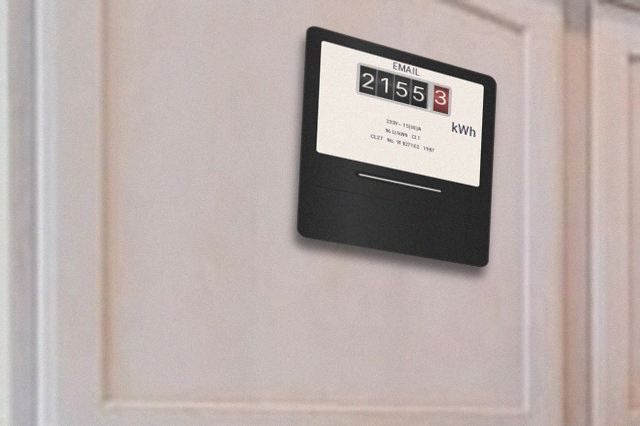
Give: 2155.3,kWh
